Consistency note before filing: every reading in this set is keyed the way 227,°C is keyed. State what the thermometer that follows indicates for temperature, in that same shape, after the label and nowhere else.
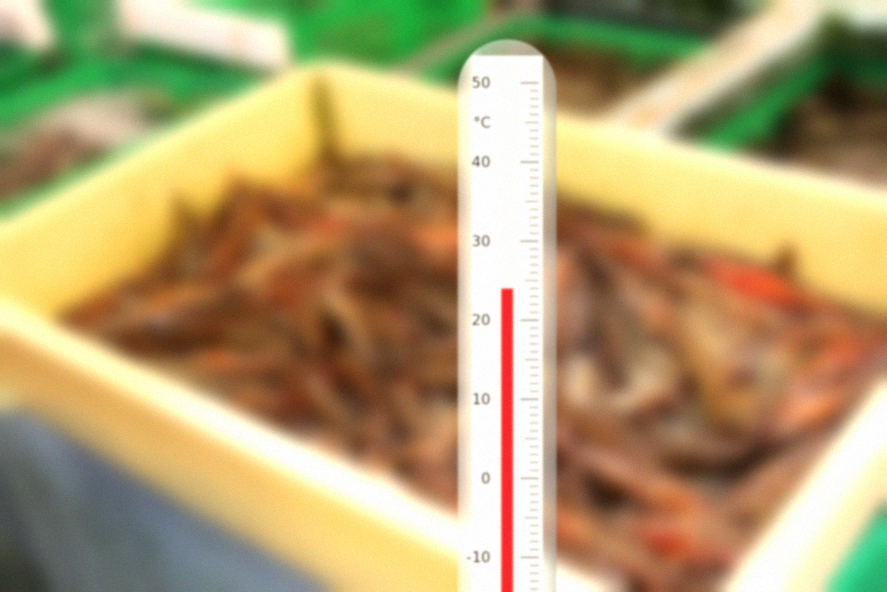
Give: 24,°C
